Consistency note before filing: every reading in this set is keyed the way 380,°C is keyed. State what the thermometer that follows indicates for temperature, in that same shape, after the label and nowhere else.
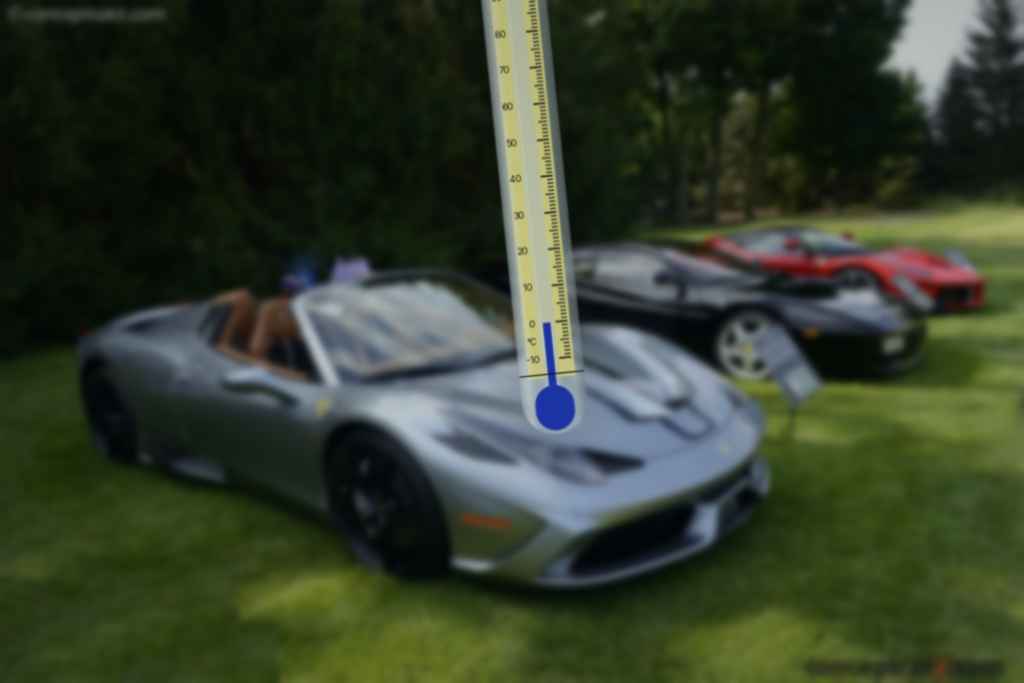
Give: 0,°C
